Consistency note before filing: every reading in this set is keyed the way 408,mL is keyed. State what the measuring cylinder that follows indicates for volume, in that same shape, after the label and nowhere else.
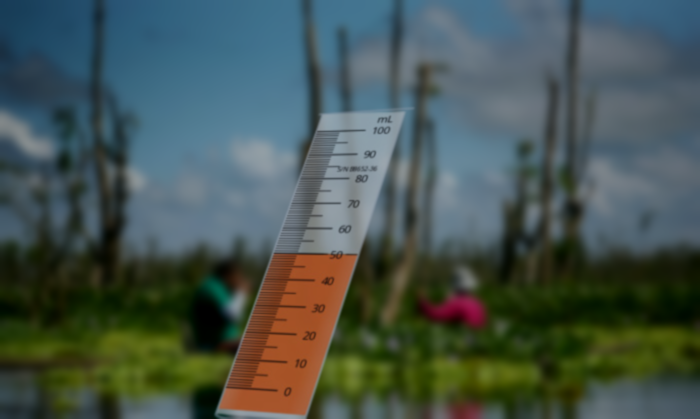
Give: 50,mL
